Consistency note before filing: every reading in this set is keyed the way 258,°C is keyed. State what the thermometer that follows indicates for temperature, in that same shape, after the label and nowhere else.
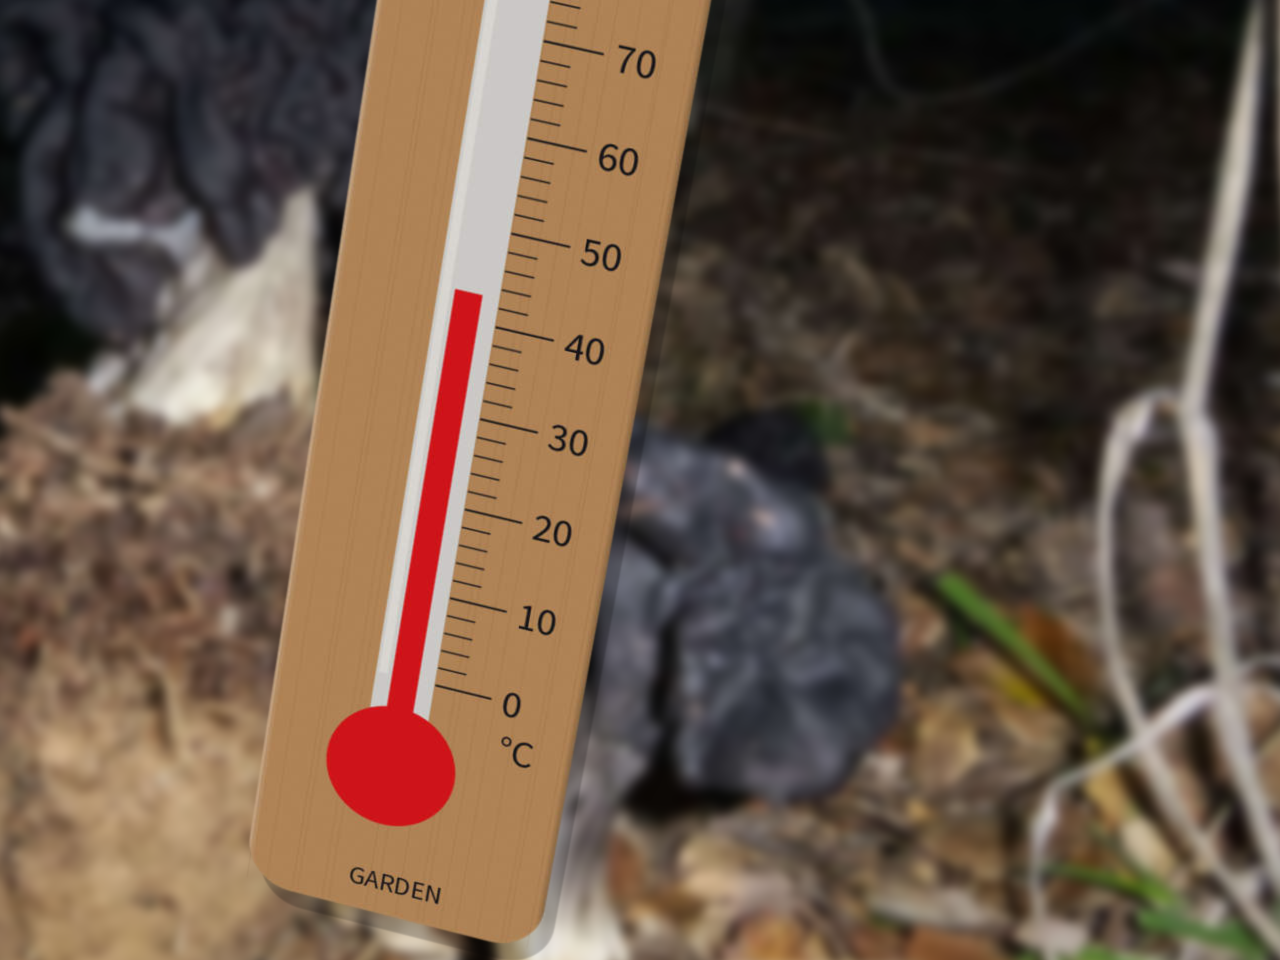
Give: 43,°C
